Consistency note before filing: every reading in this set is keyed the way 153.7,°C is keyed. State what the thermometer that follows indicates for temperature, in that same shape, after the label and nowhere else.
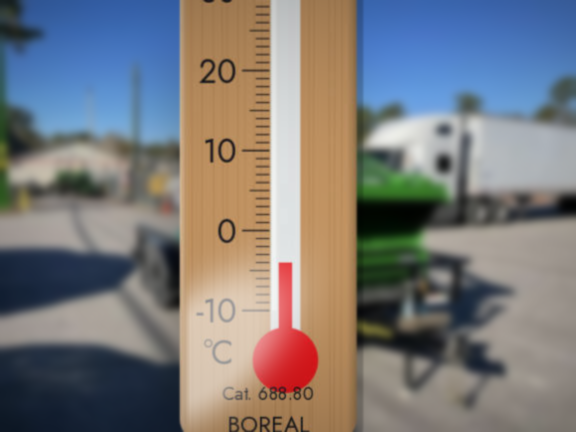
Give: -4,°C
